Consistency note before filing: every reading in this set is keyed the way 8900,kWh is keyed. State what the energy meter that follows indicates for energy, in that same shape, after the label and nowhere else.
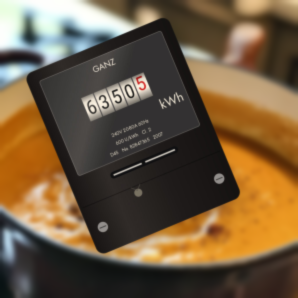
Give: 6350.5,kWh
